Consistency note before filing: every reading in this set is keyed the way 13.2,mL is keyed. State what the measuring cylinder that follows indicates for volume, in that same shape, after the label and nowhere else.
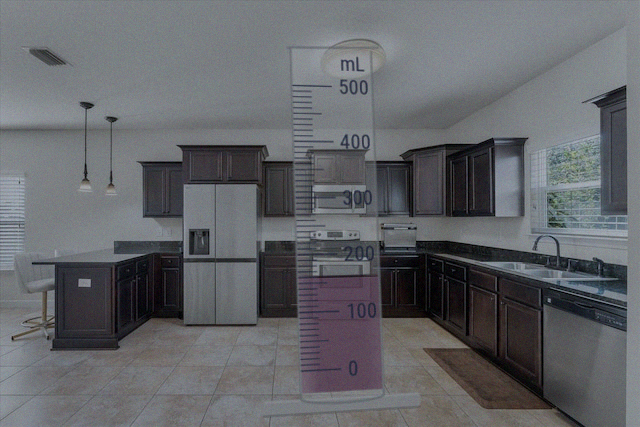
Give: 160,mL
